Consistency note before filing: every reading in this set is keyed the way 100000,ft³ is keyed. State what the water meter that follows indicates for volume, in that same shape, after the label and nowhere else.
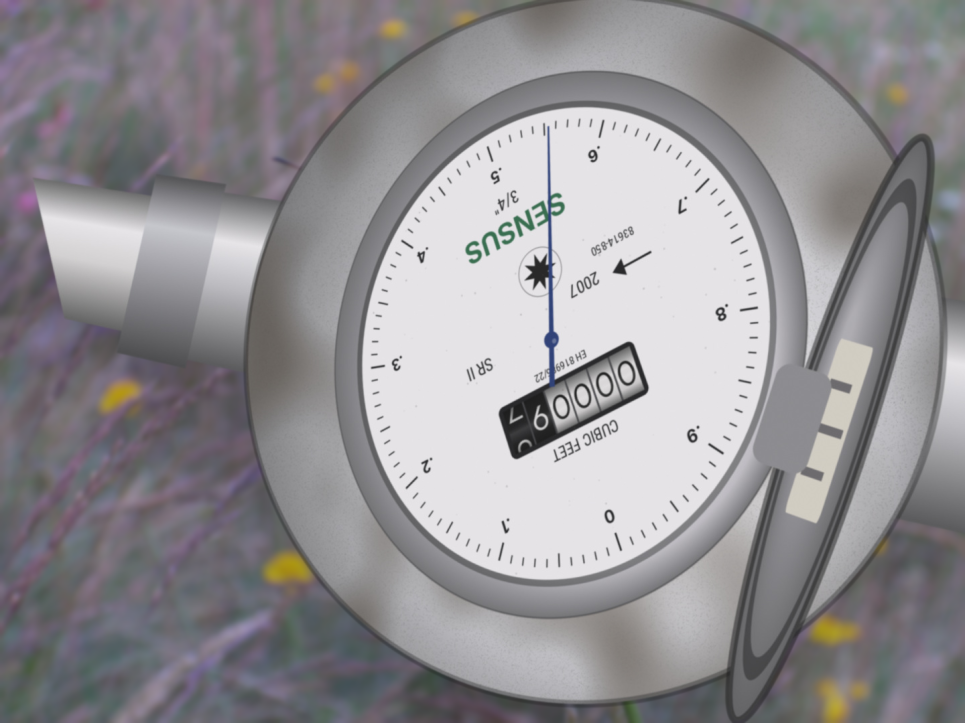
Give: 96.55,ft³
